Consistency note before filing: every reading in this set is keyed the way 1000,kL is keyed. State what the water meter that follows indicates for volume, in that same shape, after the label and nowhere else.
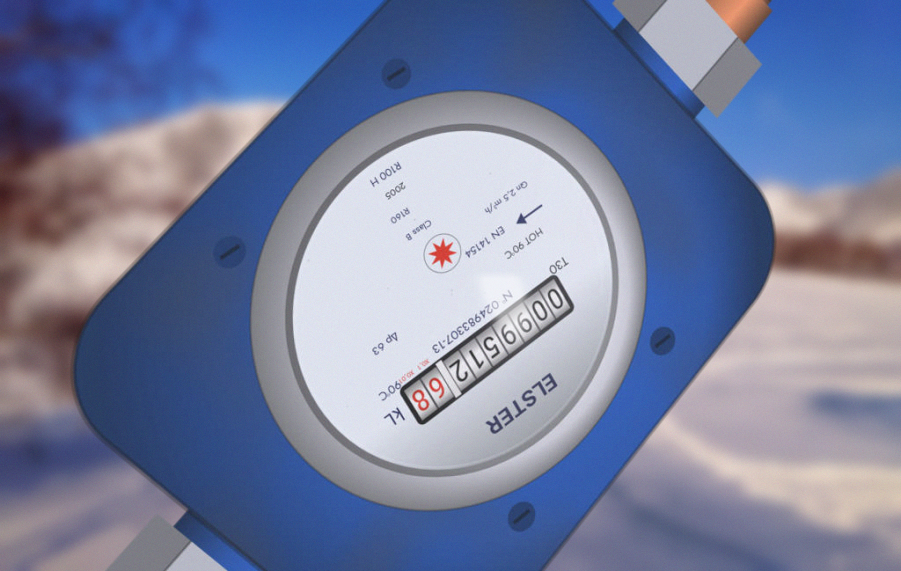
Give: 99512.68,kL
